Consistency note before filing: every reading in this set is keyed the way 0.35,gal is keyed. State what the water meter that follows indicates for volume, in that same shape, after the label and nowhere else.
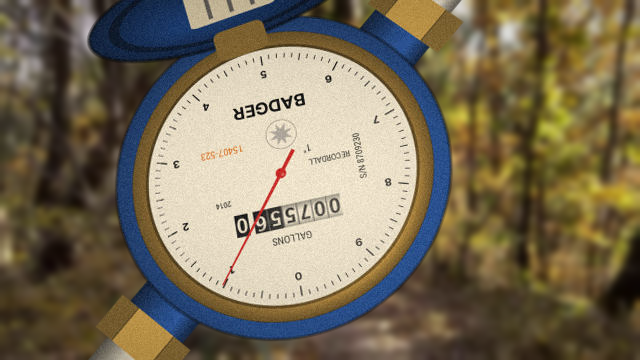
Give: 75561.0,gal
